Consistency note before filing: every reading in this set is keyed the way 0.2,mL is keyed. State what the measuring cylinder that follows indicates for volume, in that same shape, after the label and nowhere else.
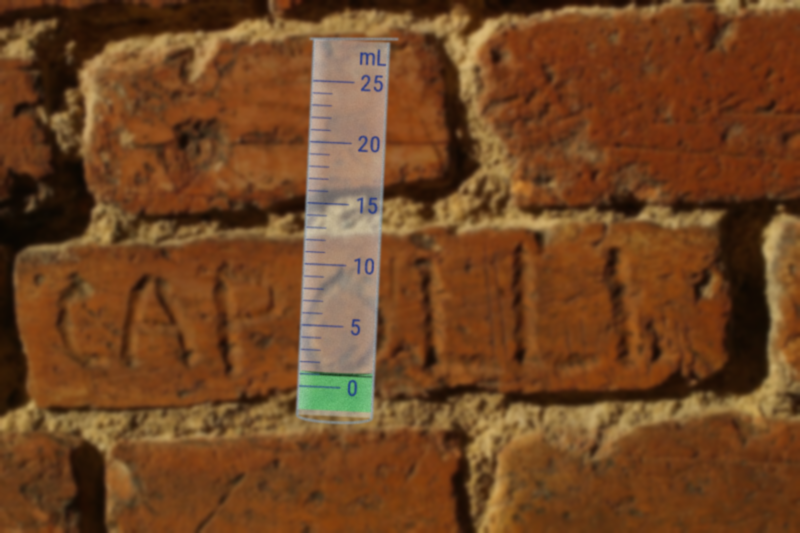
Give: 1,mL
